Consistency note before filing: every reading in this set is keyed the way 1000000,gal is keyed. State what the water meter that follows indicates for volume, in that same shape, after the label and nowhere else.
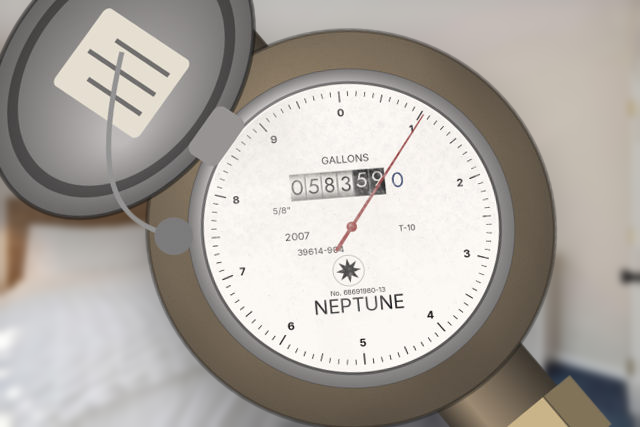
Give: 583591.0,gal
